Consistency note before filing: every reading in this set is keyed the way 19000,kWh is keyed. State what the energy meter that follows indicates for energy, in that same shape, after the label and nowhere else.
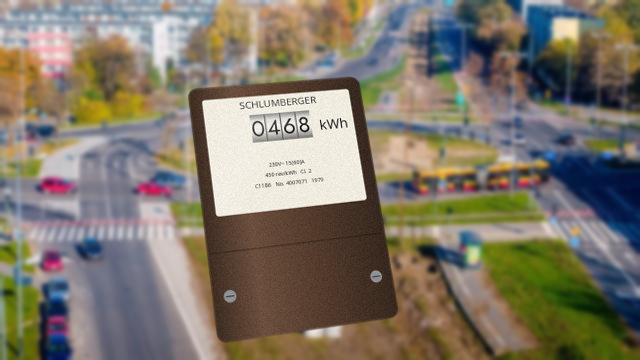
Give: 468,kWh
